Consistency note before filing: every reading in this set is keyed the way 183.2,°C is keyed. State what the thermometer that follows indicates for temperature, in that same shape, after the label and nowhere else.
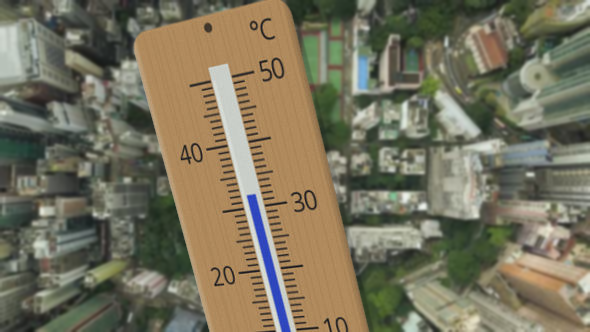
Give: 32,°C
